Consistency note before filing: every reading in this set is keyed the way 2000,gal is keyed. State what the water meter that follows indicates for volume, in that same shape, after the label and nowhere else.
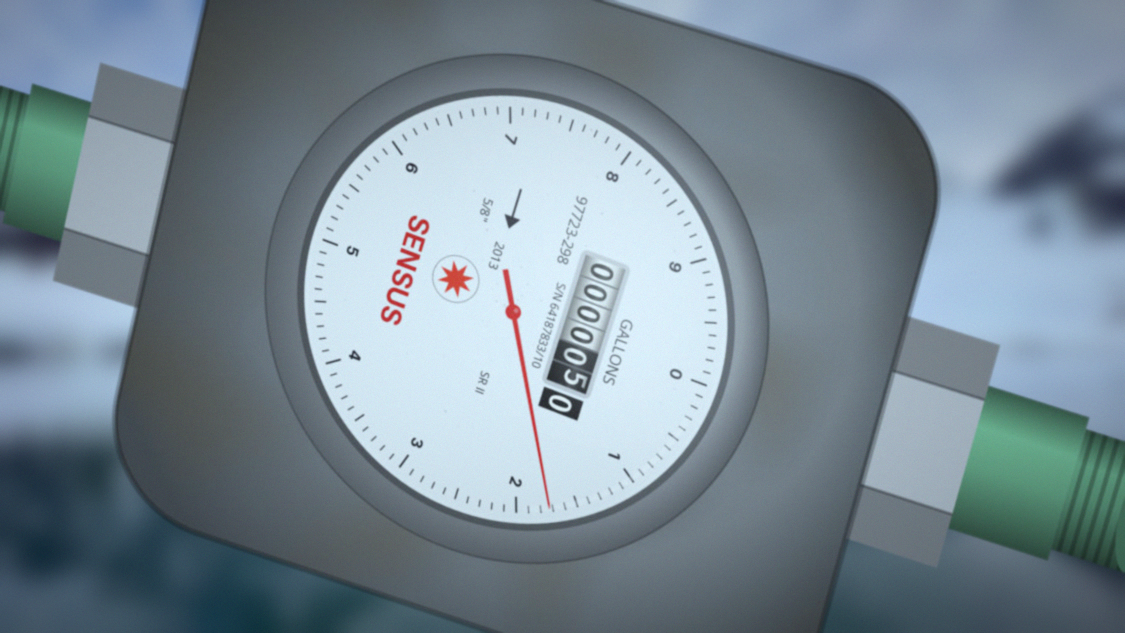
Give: 51.7,gal
